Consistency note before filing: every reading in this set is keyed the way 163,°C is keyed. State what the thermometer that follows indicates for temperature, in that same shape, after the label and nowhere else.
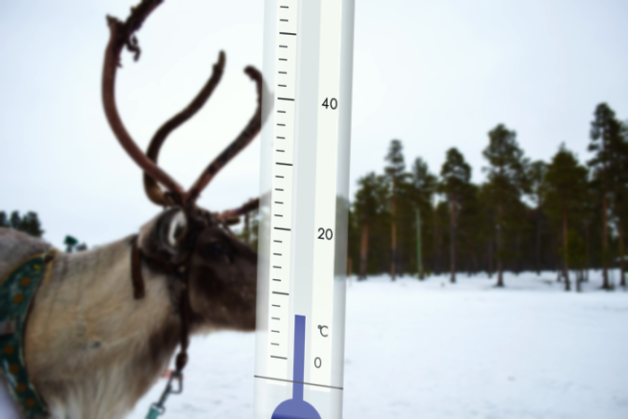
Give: 7,°C
